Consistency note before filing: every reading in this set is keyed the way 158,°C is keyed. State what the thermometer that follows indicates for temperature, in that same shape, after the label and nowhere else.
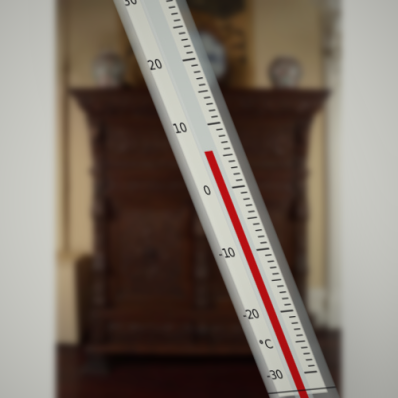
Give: 6,°C
